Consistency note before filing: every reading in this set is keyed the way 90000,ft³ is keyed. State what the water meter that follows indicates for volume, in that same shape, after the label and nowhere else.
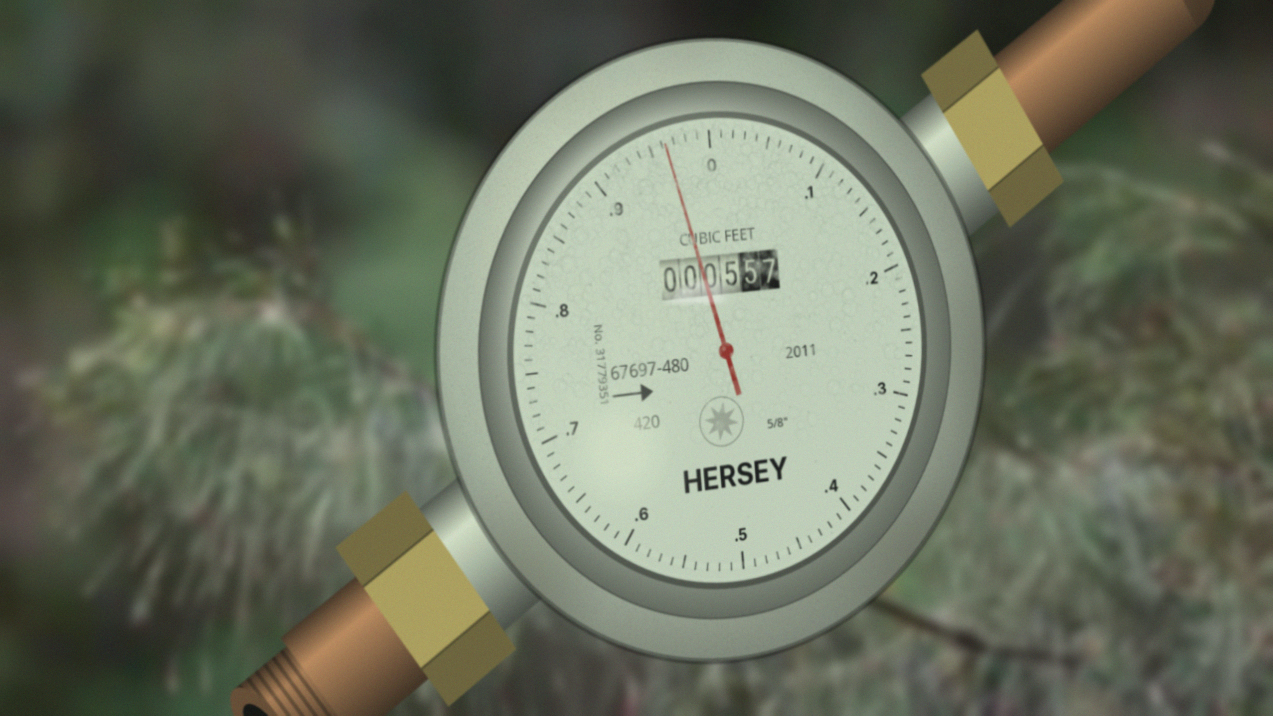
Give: 556.96,ft³
